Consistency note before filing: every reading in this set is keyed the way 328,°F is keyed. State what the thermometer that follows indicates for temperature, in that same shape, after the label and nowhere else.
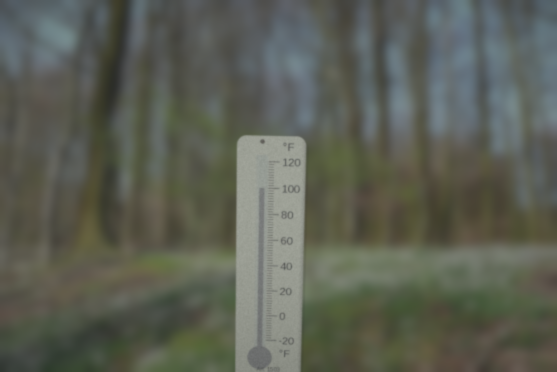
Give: 100,°F
